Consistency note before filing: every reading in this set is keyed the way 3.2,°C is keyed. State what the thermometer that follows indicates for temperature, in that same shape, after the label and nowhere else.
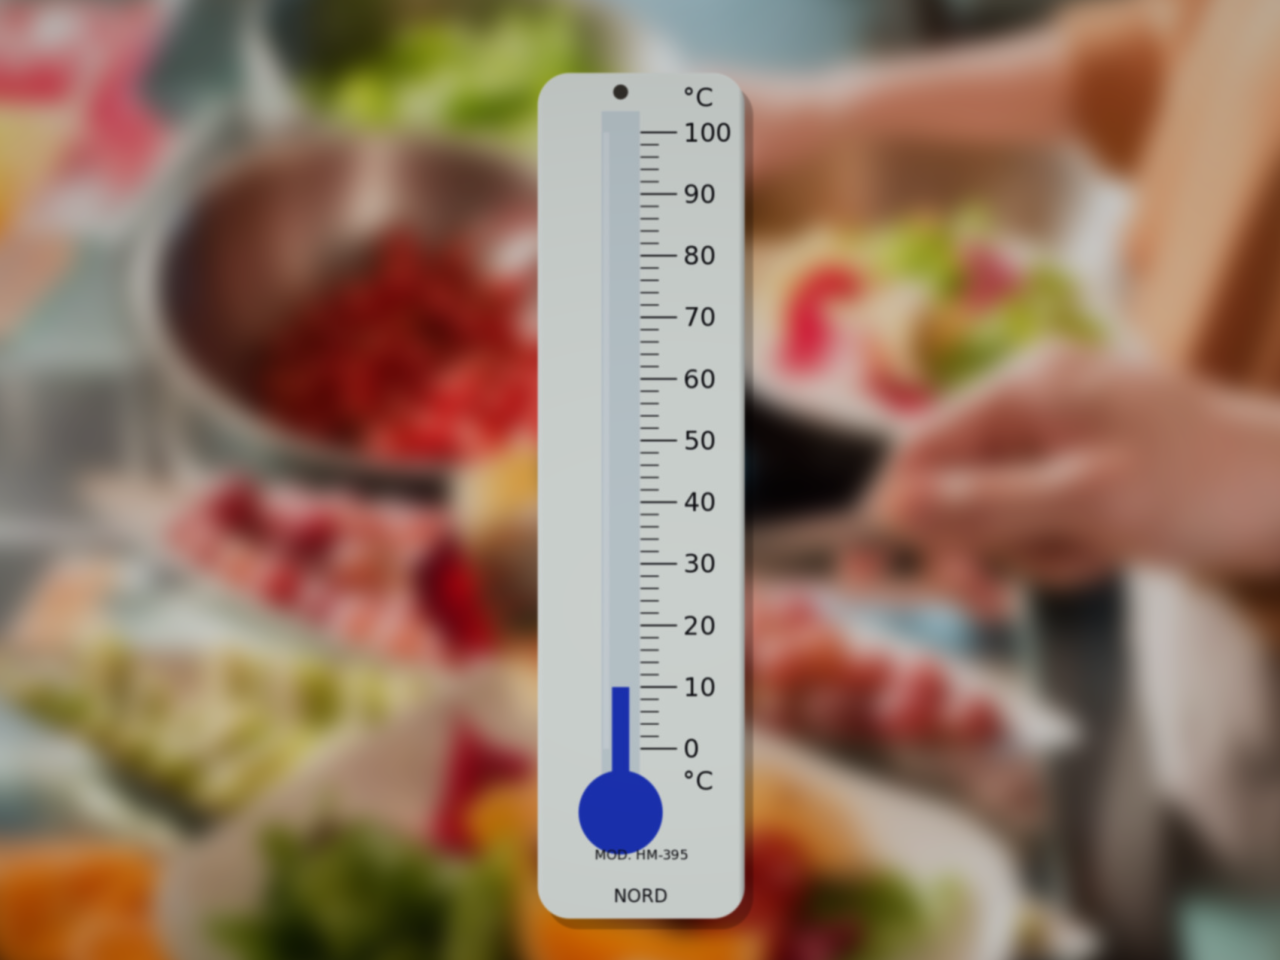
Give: 10,°C
